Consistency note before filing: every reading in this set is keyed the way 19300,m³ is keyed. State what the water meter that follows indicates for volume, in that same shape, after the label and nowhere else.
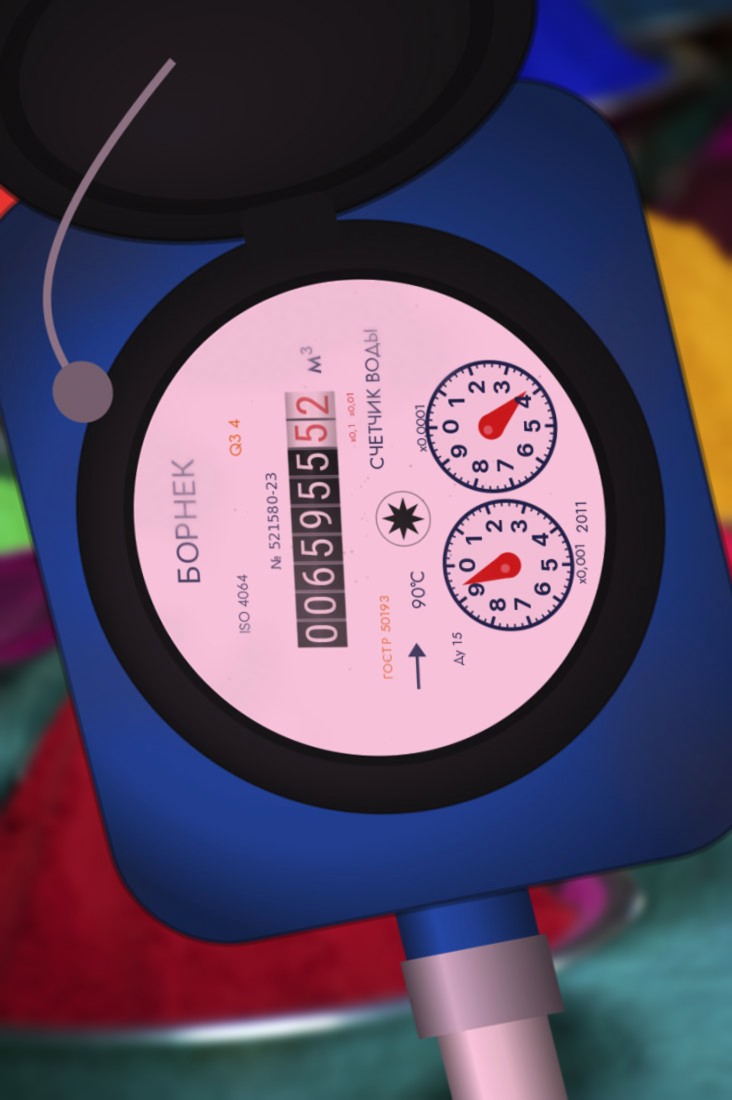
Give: 65955.5193,m³
